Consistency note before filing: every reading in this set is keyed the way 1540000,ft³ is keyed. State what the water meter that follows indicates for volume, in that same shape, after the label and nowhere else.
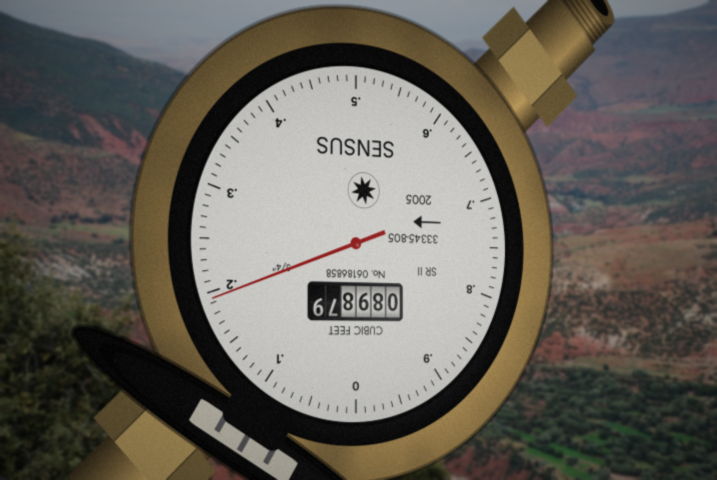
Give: 89879.19,ft³
